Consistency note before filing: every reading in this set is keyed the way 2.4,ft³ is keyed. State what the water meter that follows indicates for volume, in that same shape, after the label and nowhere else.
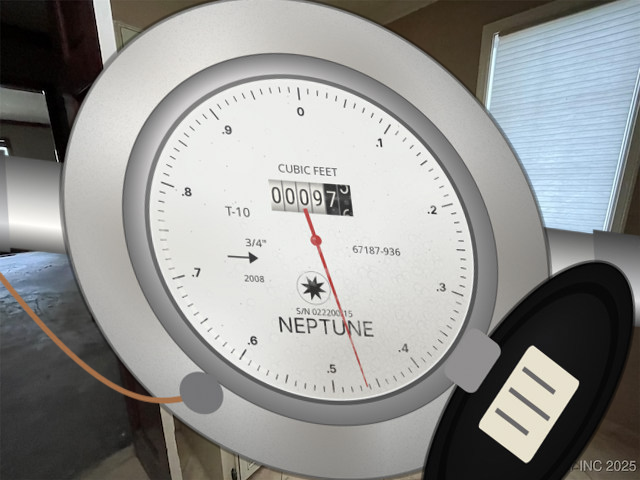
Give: 975.46,ft³
